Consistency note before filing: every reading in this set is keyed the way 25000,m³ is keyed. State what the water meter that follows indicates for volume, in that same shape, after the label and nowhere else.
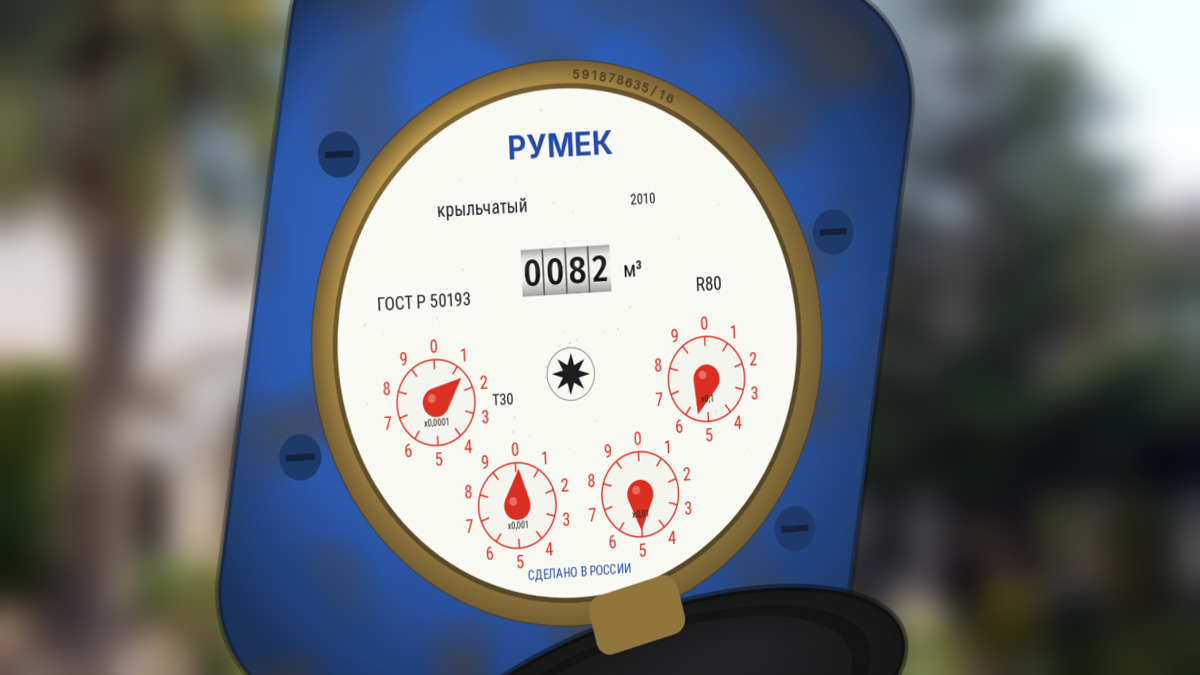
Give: 82.5501,m³
